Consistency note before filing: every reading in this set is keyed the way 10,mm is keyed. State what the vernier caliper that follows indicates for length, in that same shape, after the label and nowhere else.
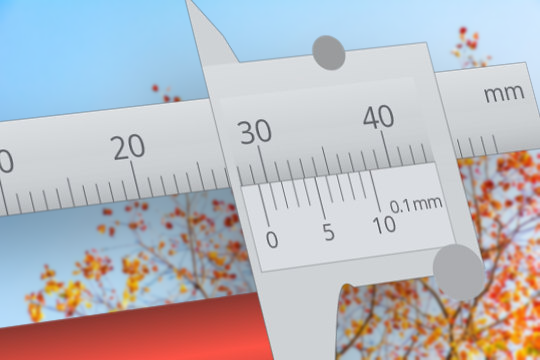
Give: 29.3,mm
